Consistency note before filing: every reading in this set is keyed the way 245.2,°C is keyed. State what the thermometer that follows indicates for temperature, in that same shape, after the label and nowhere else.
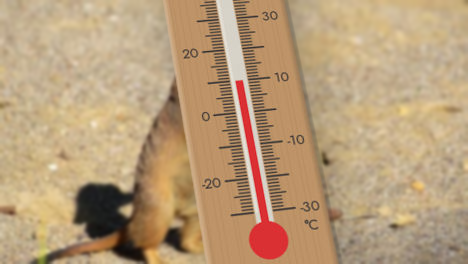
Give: 10,°C
